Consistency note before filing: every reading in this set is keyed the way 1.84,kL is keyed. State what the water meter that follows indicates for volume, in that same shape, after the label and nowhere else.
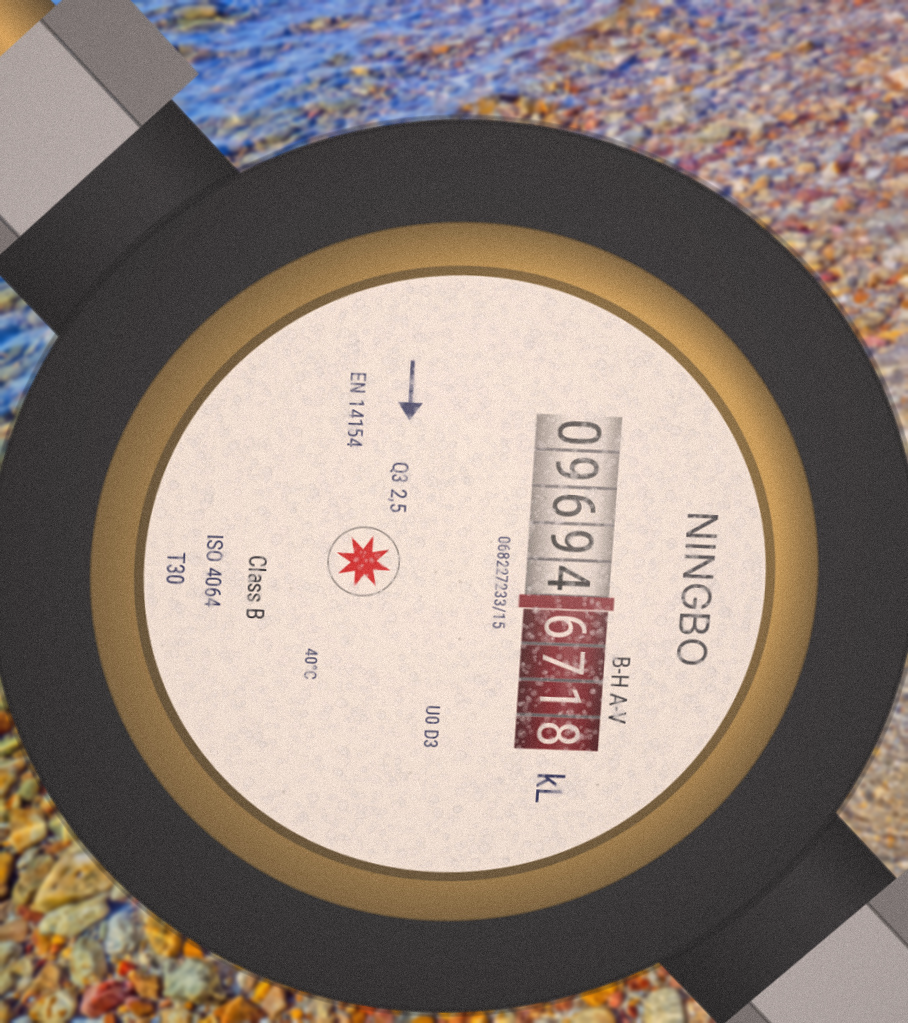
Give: 9694.6718,kL
